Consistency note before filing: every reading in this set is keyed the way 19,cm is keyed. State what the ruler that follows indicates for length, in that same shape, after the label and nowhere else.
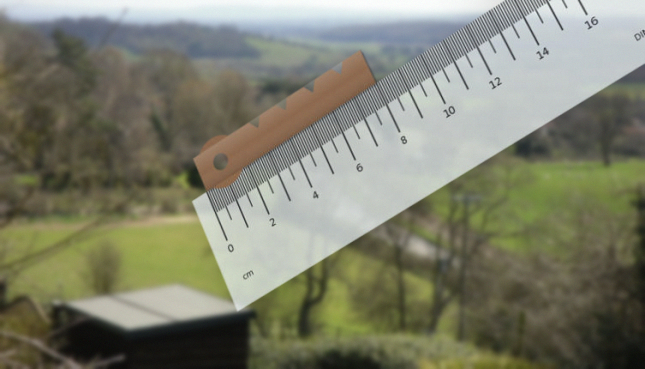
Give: 8,cm
